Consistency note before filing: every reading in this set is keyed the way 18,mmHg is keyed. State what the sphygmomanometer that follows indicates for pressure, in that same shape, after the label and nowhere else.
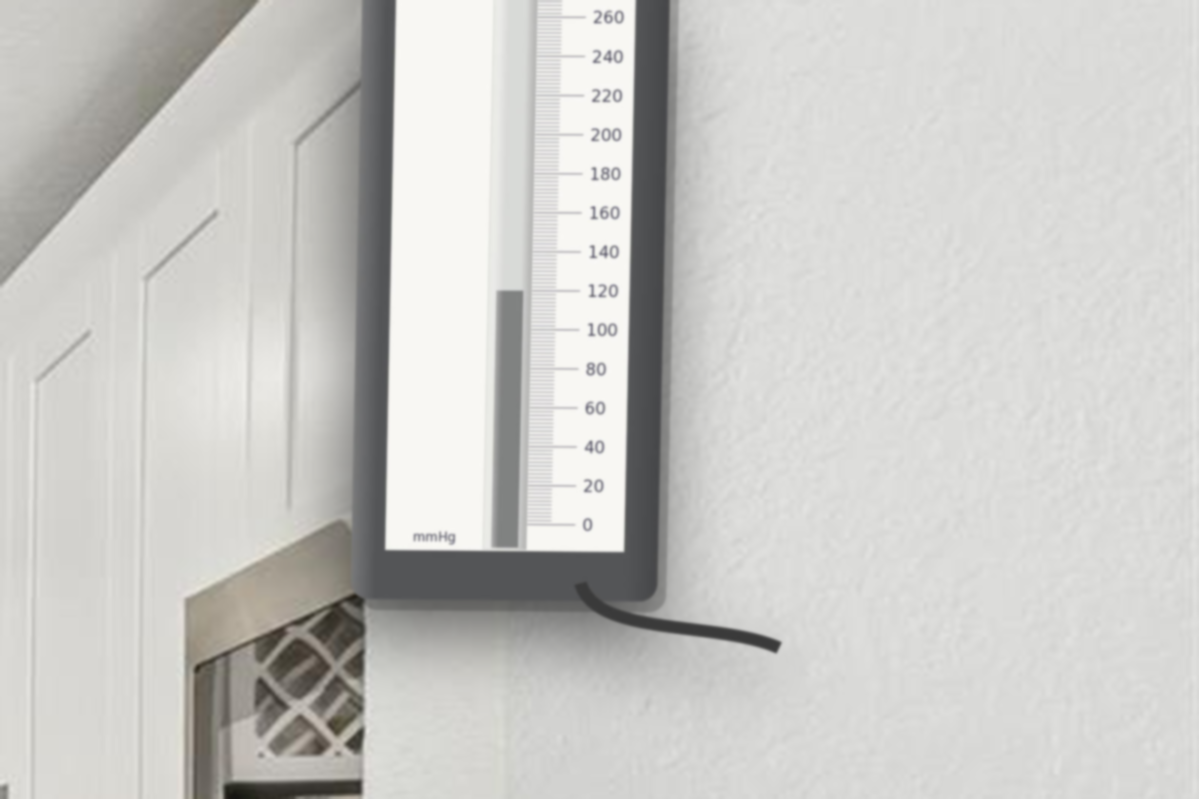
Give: 120,mmHg
